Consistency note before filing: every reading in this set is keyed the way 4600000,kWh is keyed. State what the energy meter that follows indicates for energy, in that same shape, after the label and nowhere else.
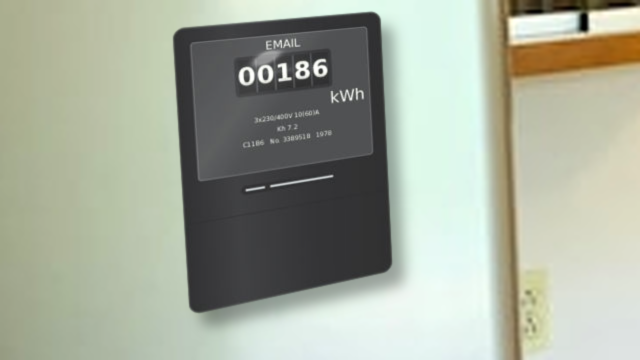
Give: 186,kWh
